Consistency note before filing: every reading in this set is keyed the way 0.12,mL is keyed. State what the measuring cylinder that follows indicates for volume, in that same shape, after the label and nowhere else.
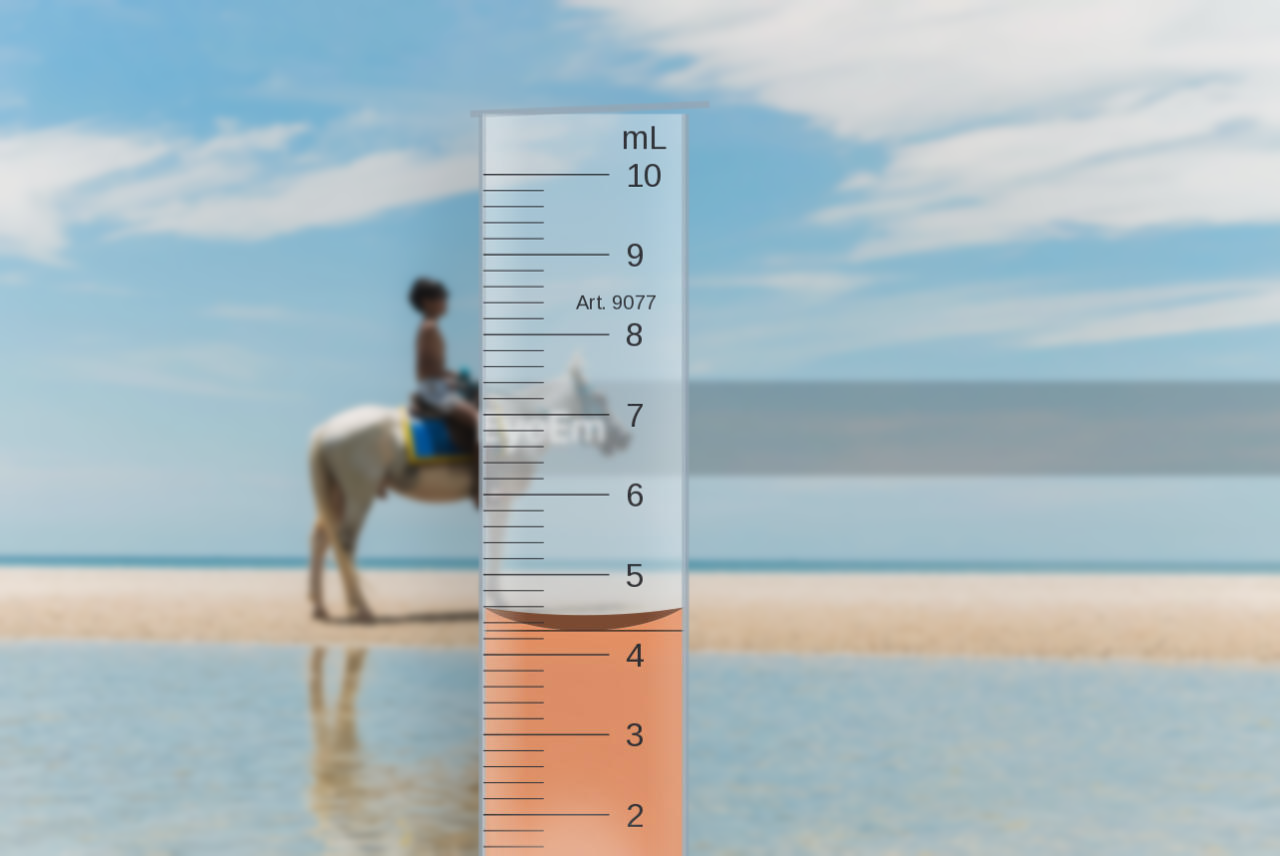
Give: 4.3,mL
